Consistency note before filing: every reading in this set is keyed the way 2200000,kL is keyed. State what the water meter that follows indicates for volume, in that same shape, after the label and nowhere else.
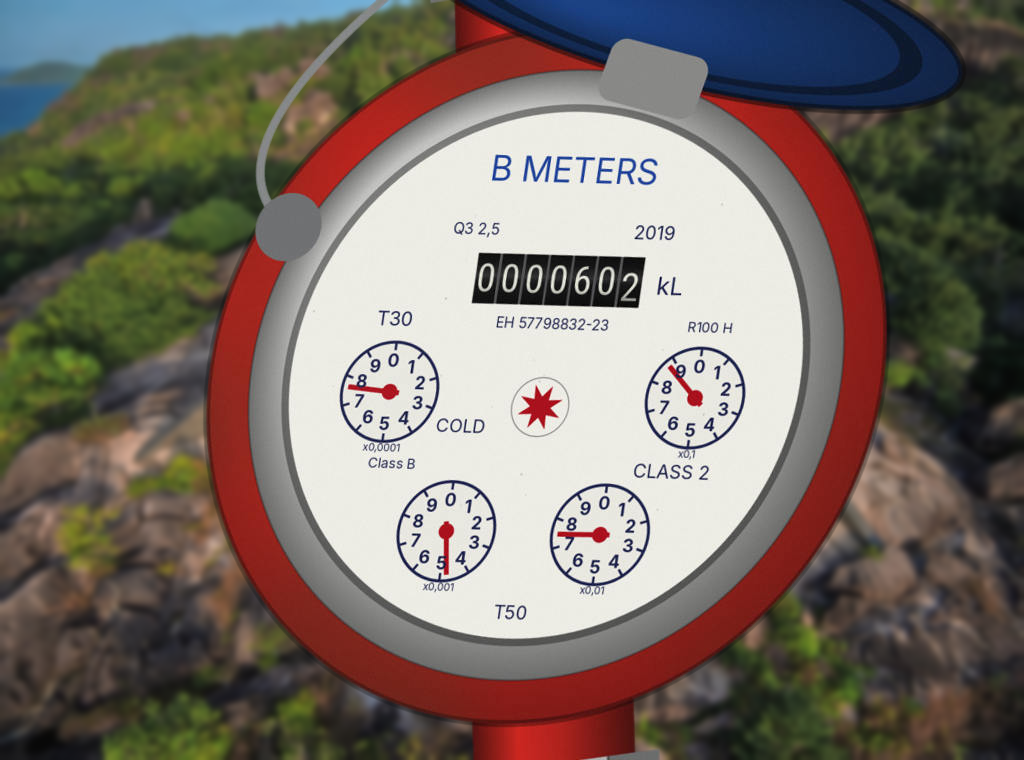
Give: 601.8747,kL
